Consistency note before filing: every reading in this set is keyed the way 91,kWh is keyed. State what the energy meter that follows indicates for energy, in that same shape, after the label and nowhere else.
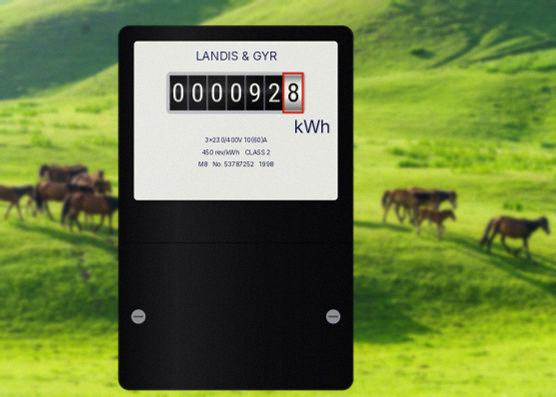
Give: 92.8,kWh
